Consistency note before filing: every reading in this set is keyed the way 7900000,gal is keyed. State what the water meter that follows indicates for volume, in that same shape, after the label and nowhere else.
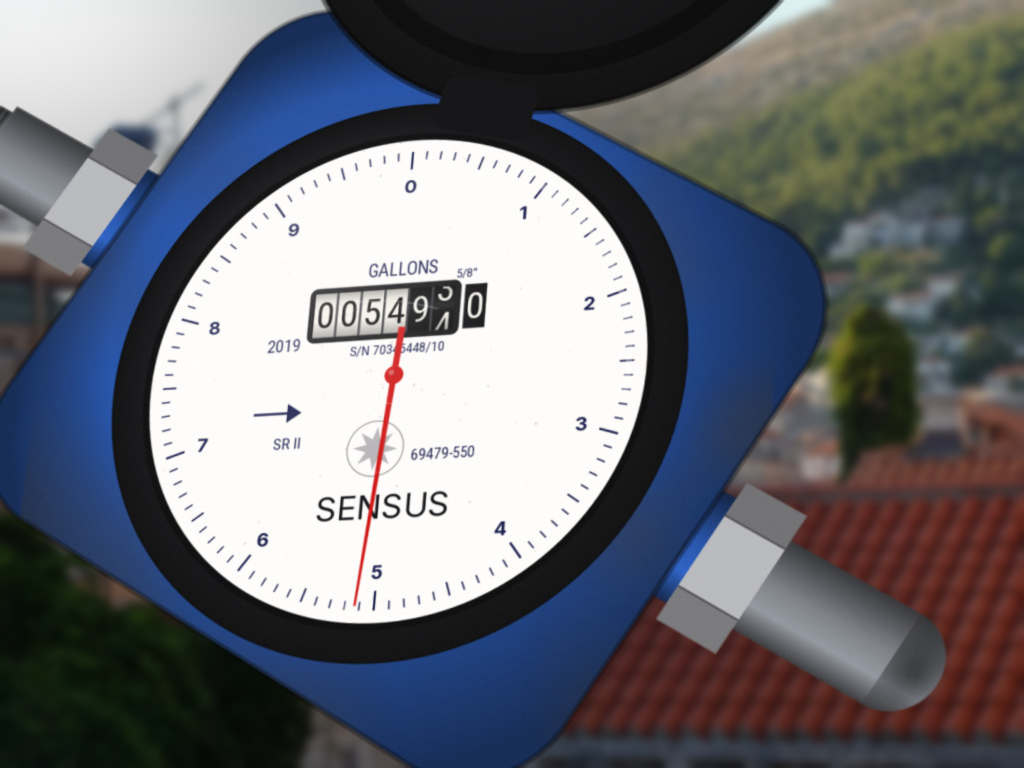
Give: 54935.1,gal
